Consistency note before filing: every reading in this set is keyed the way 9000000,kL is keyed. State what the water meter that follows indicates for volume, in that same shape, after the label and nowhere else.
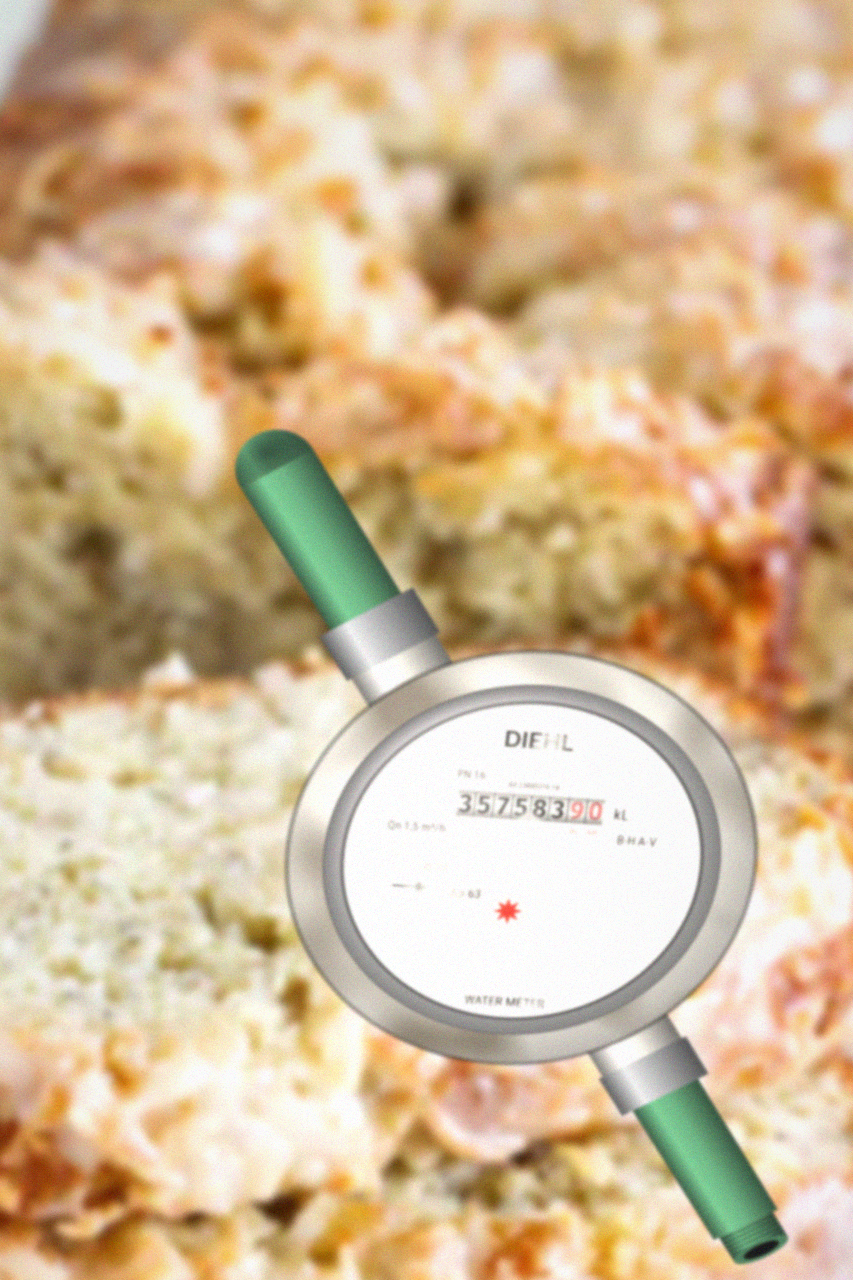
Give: 357583.90,kL
